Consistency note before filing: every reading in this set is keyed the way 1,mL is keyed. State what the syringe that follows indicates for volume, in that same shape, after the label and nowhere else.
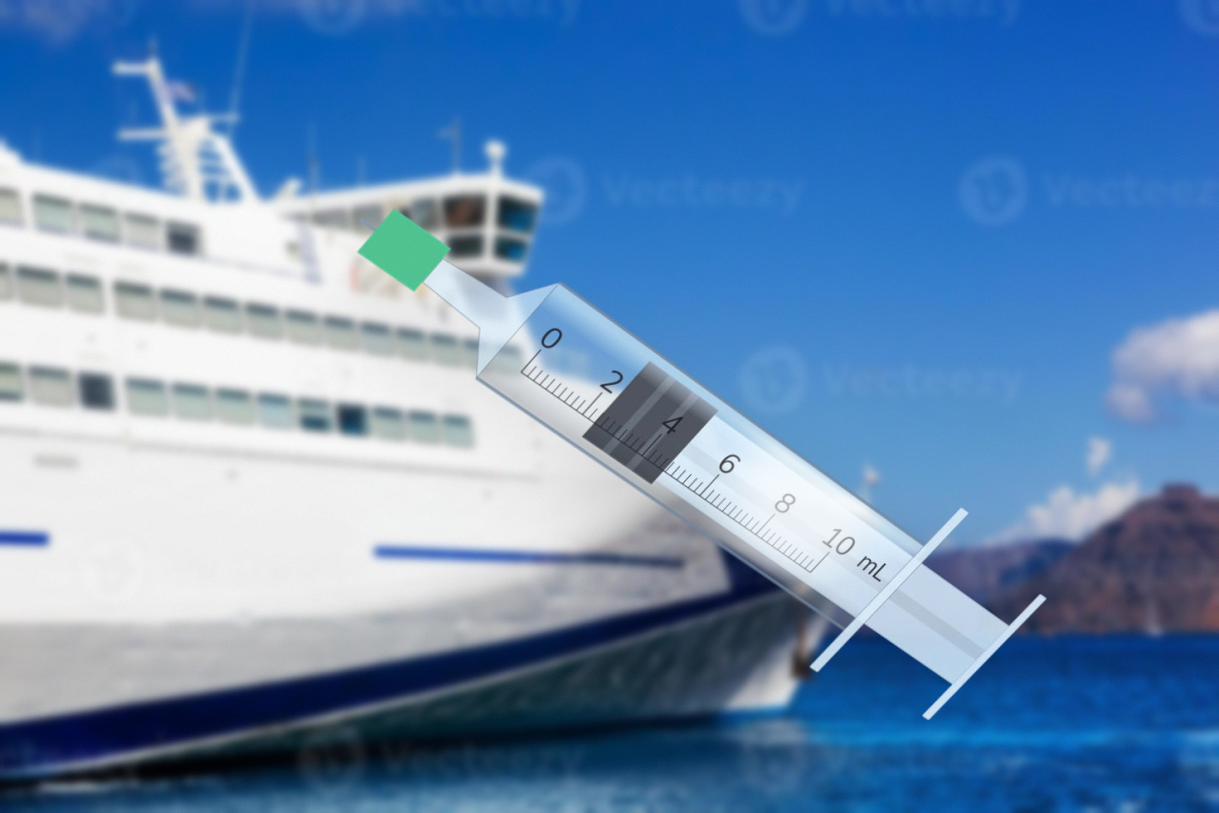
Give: 2.4,mL
